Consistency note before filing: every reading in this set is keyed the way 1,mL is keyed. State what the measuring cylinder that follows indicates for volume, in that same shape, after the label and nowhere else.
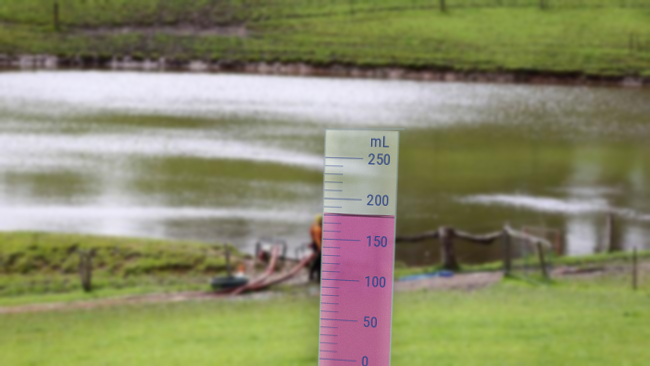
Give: 180,mL
